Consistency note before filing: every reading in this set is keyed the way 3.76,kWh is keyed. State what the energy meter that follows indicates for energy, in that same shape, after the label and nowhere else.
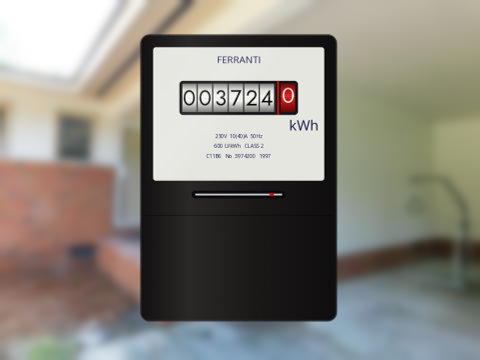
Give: 3724.0,kWh
